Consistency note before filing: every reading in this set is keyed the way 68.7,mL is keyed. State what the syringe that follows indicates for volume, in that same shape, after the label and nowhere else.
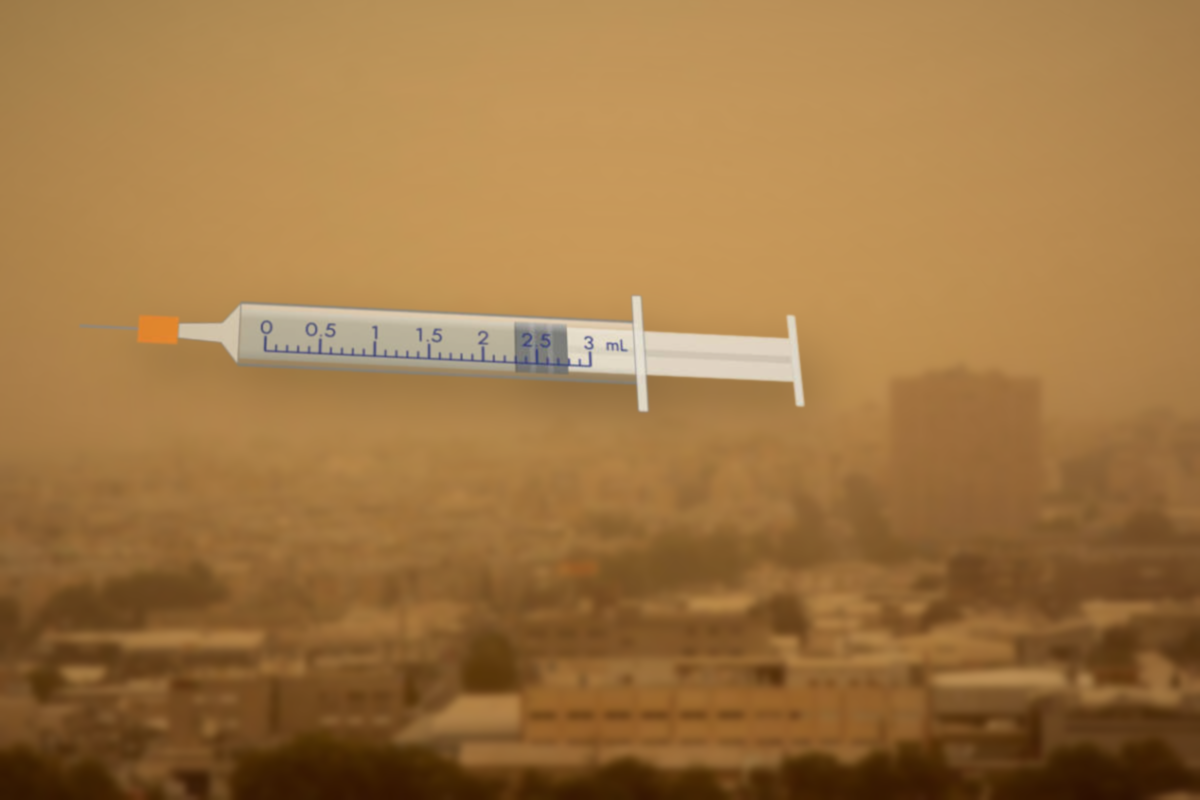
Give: 2.3,mL
